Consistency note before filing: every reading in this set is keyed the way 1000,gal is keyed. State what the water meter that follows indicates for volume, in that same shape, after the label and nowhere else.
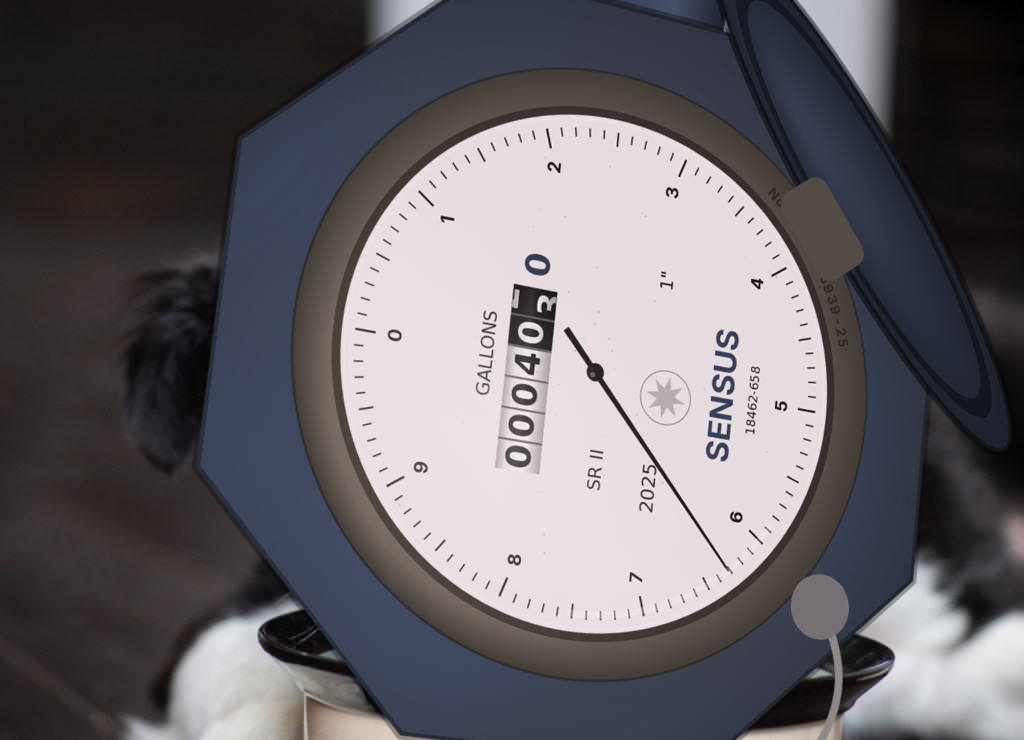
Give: 4026.3,gal
